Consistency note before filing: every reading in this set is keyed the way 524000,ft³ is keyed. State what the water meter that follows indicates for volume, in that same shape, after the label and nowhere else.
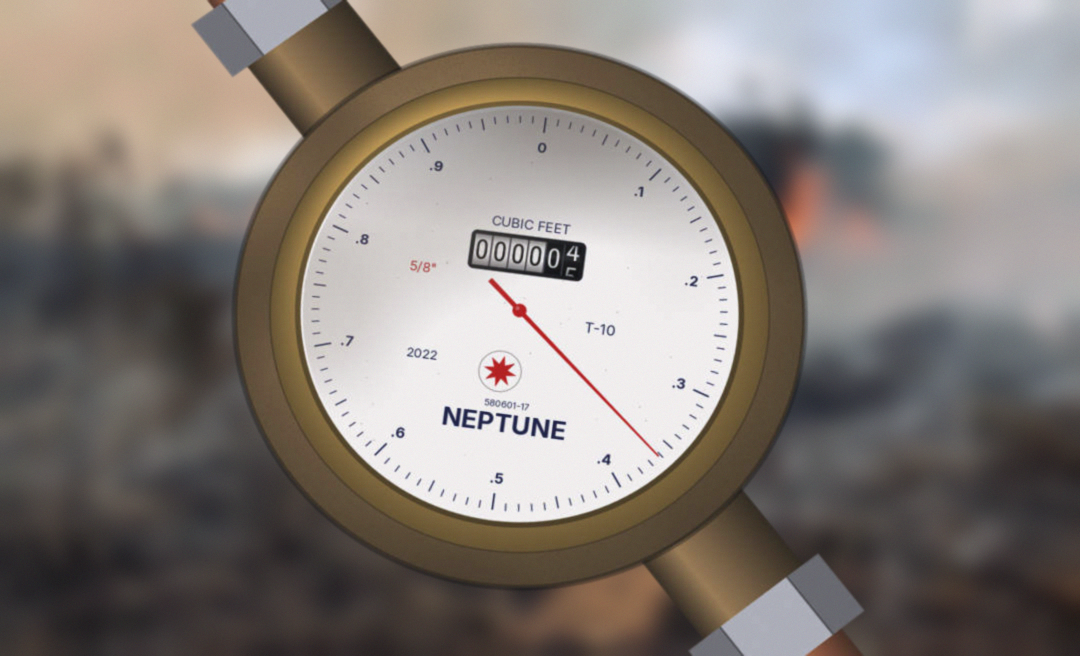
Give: 4.36,ft³
